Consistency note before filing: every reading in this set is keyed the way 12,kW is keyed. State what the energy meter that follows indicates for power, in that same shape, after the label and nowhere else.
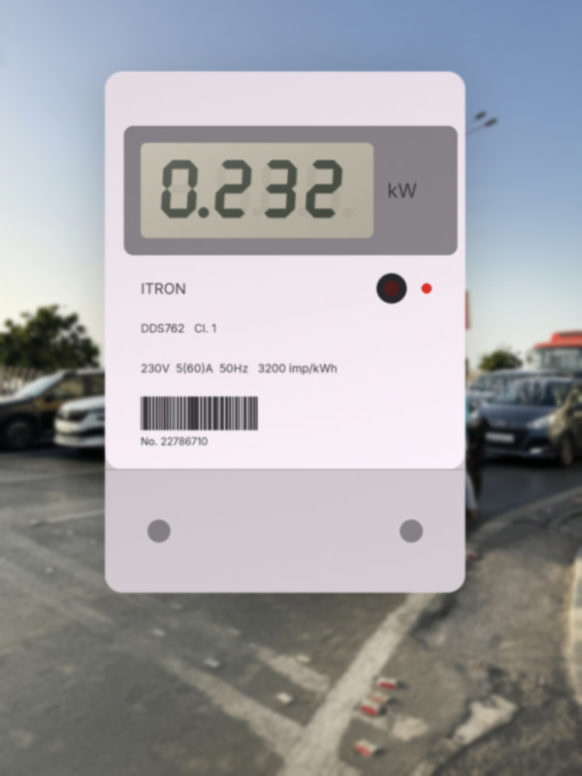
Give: 0.232,kW
